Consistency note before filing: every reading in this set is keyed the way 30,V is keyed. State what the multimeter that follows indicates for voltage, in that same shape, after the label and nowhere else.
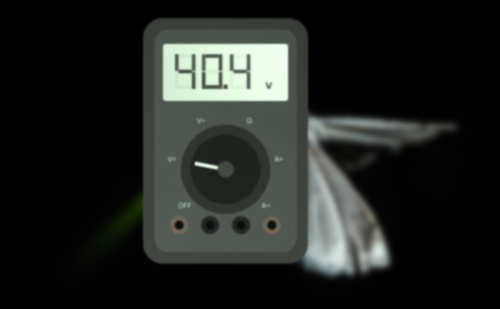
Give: 40.4,V
